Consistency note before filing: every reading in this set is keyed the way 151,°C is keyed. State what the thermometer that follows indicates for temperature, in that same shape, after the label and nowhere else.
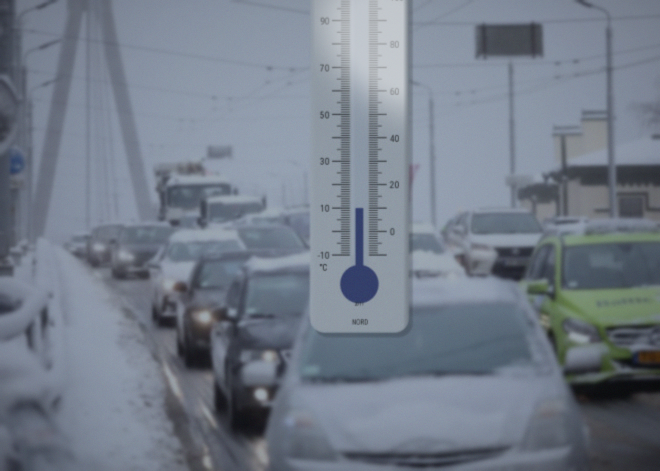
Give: 10,°C
